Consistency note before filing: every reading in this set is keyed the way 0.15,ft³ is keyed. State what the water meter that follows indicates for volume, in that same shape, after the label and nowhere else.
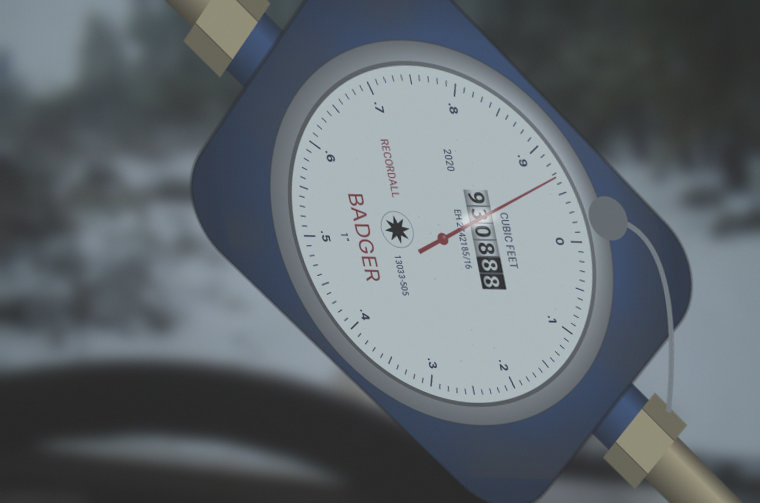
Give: 930887.93,ft³
